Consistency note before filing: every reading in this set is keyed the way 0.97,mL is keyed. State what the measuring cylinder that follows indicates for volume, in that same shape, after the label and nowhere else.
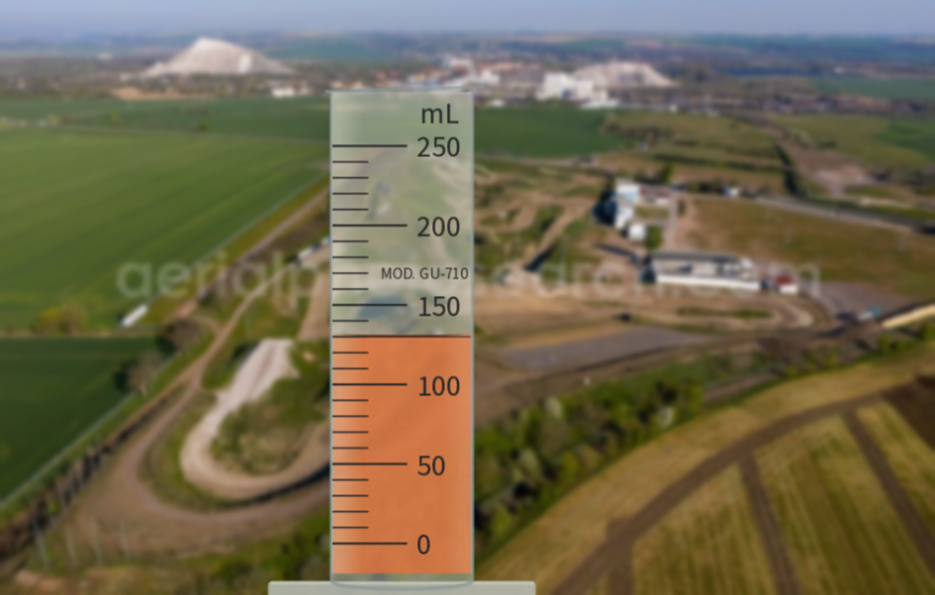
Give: 130,mL
